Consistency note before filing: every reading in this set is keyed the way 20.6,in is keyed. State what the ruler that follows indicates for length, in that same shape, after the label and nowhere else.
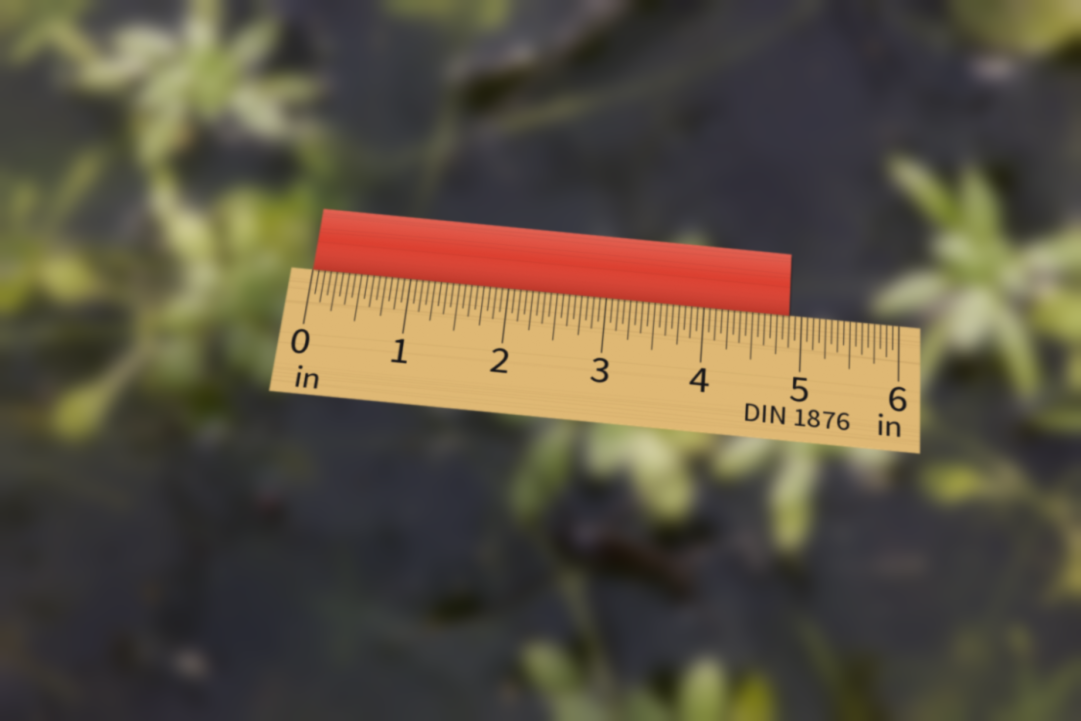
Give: 4.875,in
